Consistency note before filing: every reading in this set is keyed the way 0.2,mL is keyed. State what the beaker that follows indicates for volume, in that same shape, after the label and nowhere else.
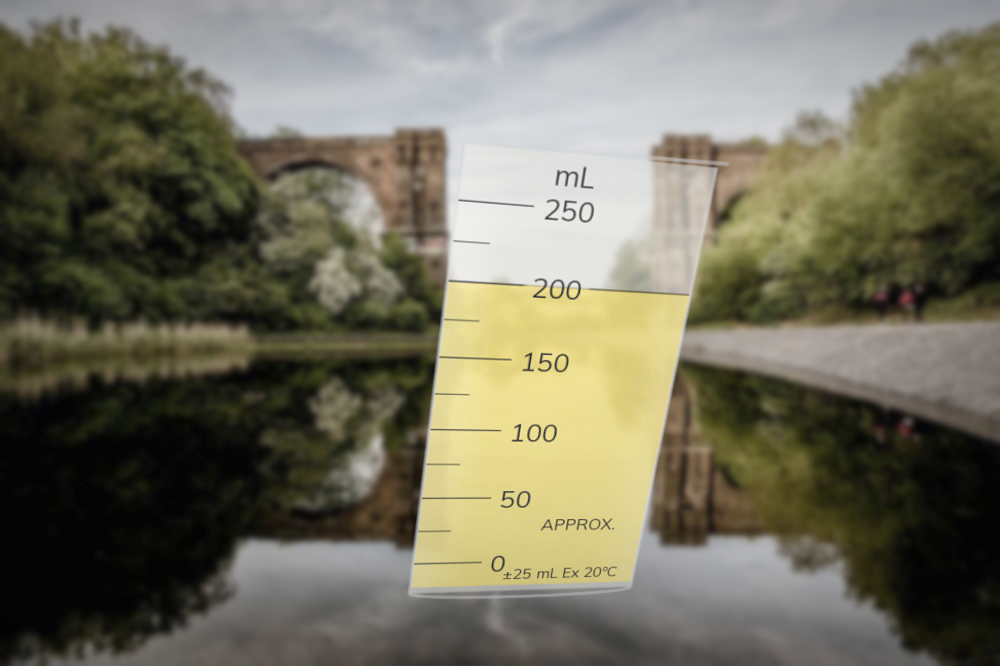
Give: 200,mL
